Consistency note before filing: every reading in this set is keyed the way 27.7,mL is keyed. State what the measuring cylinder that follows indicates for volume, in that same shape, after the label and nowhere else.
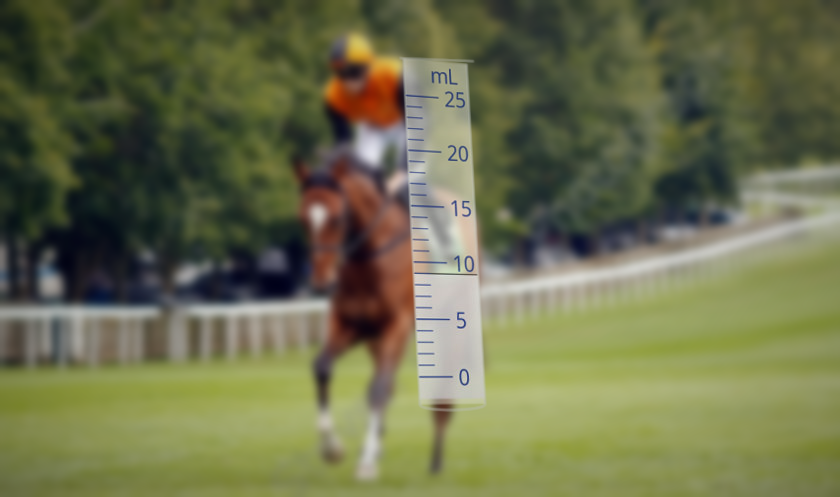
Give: 9,mL
